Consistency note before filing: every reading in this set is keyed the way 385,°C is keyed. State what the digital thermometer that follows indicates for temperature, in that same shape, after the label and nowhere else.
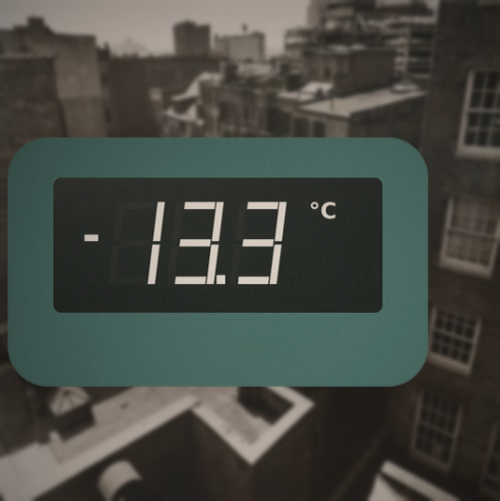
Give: -13.3,°C
